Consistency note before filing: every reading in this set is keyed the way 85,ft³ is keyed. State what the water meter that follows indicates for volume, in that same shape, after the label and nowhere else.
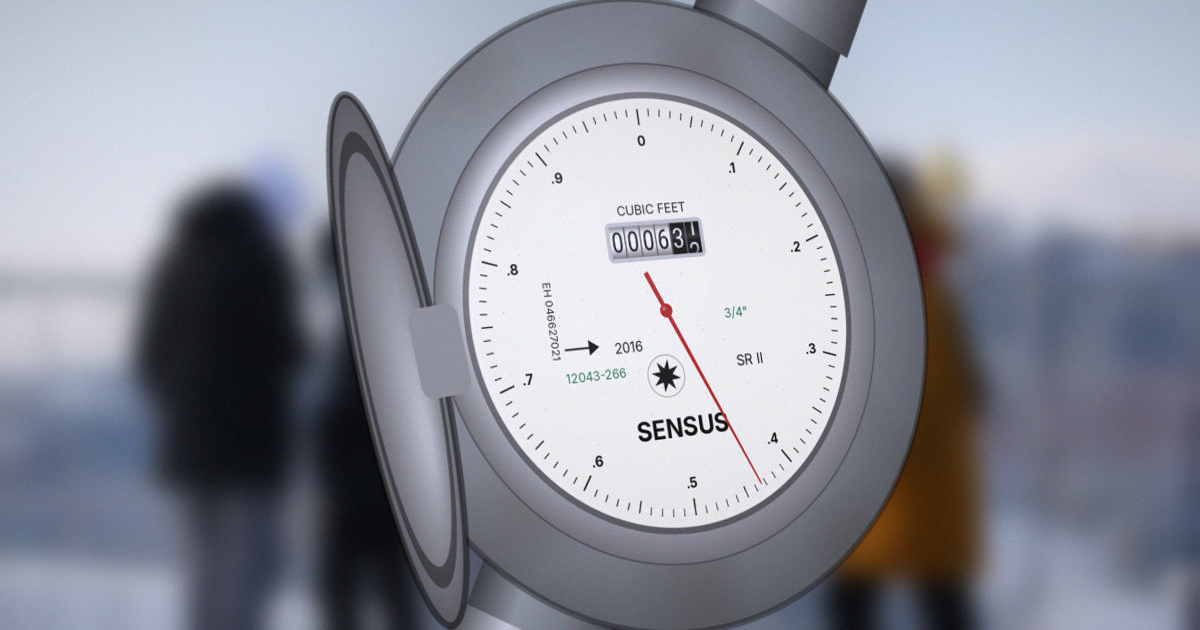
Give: 631.43,ft³
